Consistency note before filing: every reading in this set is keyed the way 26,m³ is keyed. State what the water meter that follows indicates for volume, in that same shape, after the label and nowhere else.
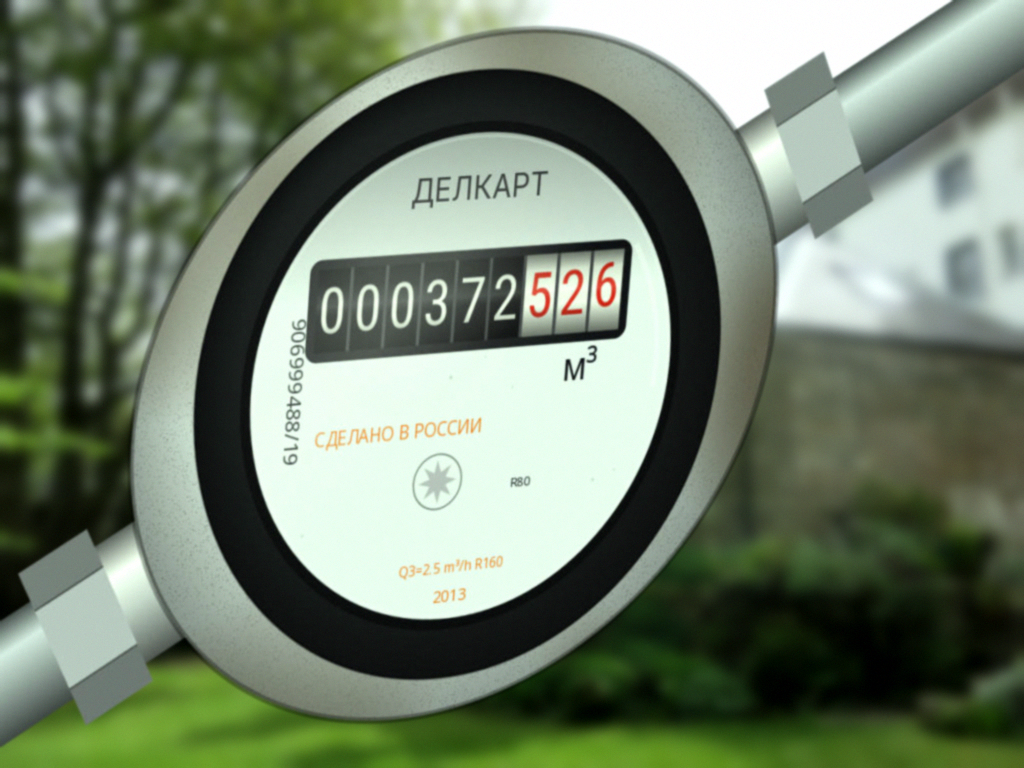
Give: 372.526,m³
